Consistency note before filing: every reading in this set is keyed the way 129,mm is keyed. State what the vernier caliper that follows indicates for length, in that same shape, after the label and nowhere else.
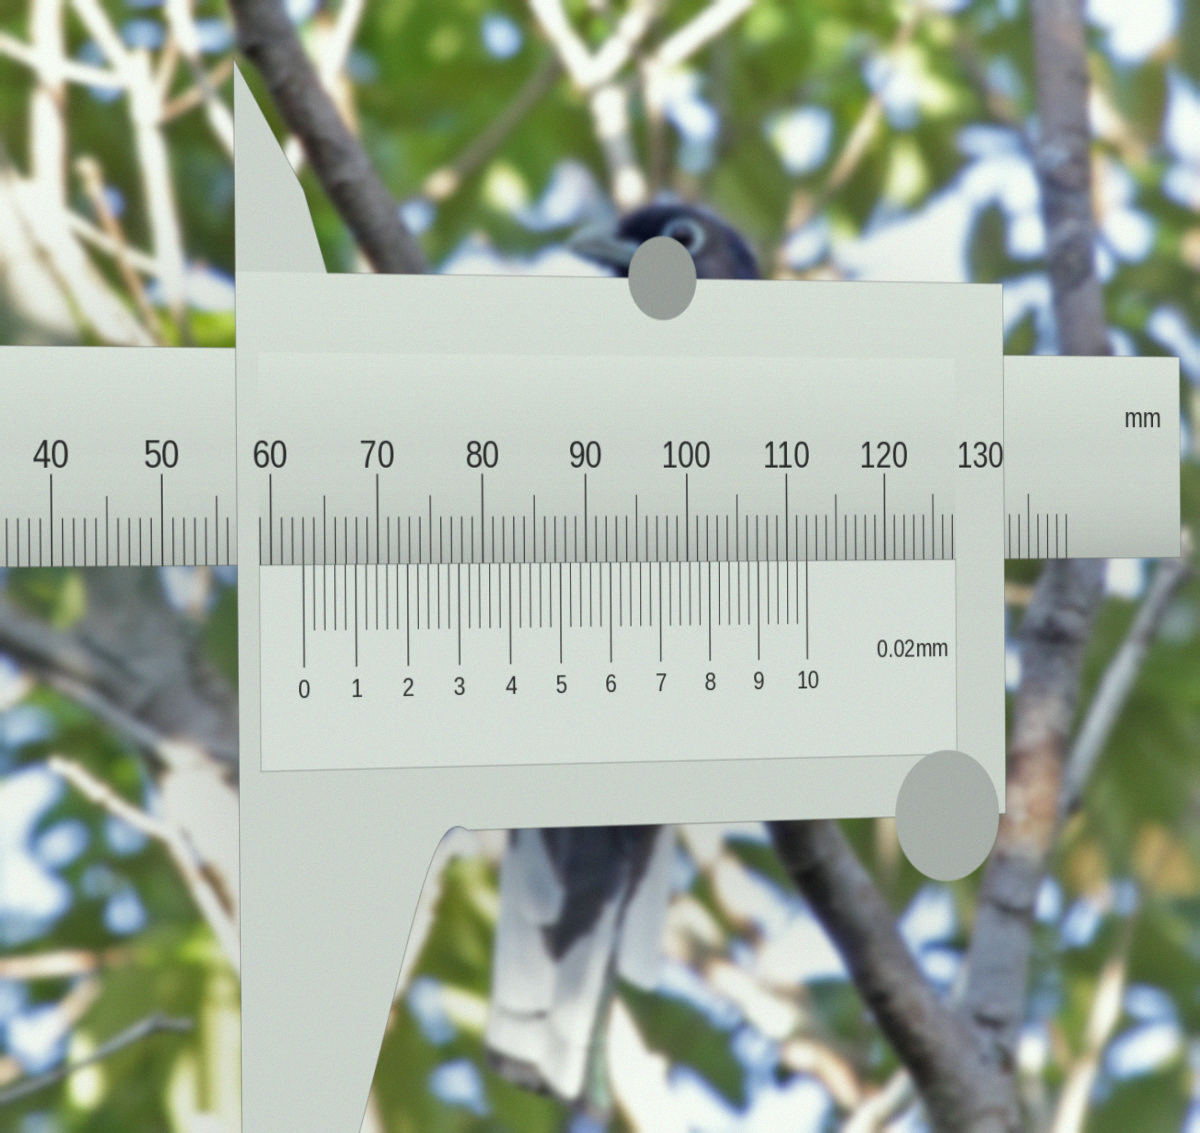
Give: 63.0,mm
